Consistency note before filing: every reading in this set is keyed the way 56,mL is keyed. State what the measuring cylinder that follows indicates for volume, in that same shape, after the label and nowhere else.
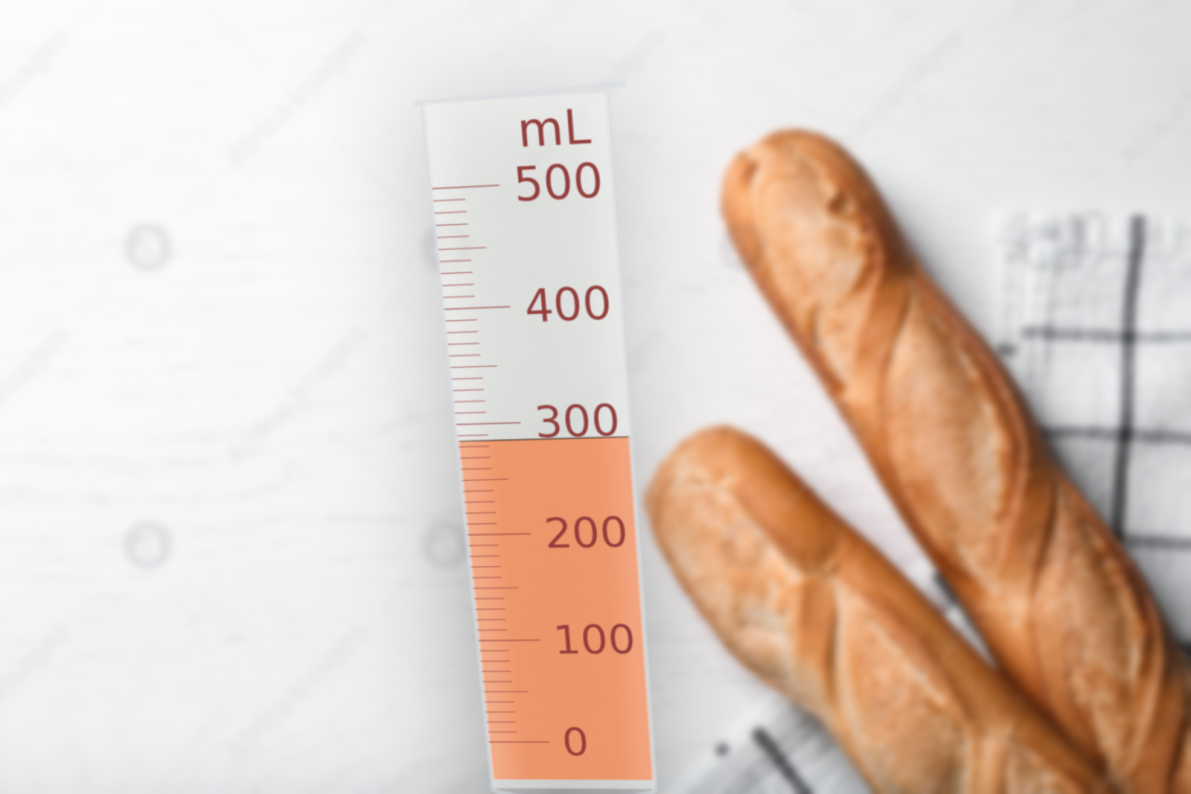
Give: 285,mL
